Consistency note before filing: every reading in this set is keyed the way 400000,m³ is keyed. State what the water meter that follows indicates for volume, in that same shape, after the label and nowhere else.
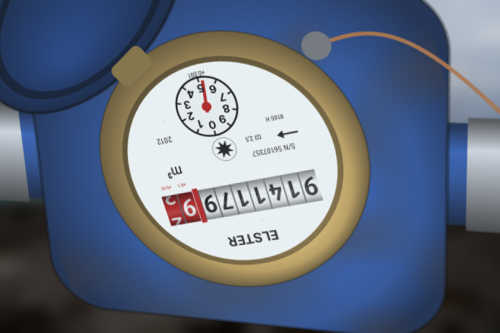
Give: 9141179.925,m³
